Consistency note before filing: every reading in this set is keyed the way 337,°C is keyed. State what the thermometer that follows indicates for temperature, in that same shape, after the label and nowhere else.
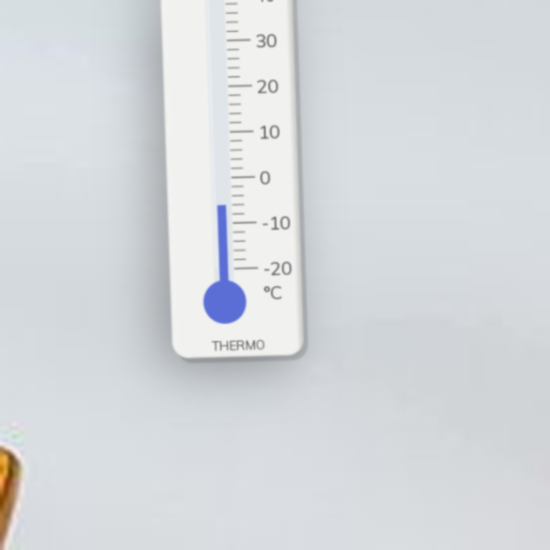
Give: -6,°C
